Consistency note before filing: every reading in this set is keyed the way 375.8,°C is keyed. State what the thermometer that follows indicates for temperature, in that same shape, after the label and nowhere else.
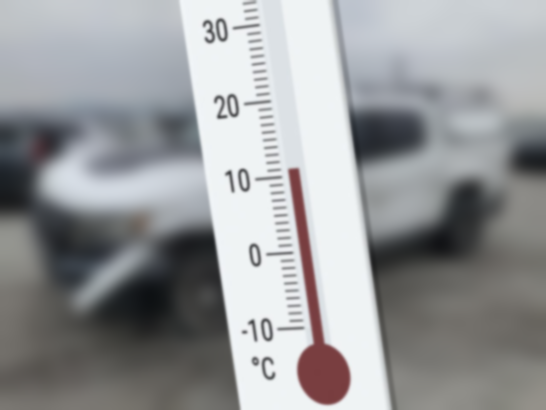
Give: 11,°C
